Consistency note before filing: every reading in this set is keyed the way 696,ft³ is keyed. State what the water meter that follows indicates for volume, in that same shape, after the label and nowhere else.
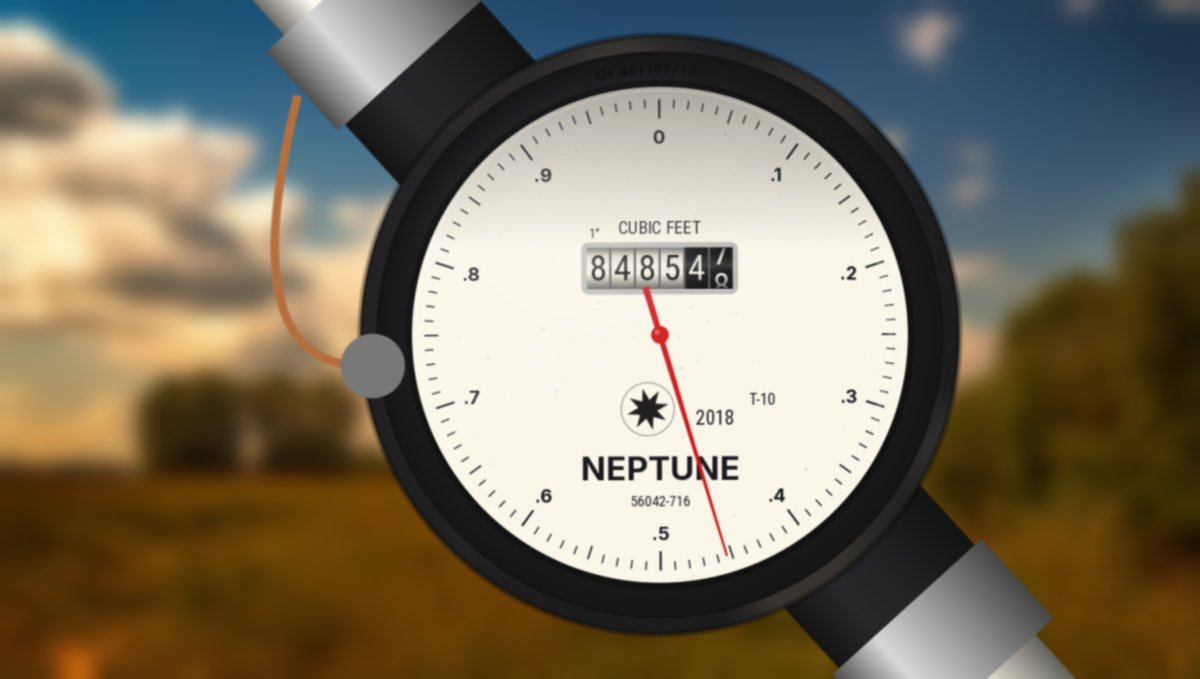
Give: 848547.45,ft³
